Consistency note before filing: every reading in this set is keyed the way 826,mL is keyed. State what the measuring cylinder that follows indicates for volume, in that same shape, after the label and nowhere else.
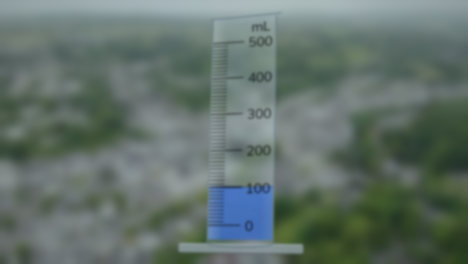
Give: 100,mL
